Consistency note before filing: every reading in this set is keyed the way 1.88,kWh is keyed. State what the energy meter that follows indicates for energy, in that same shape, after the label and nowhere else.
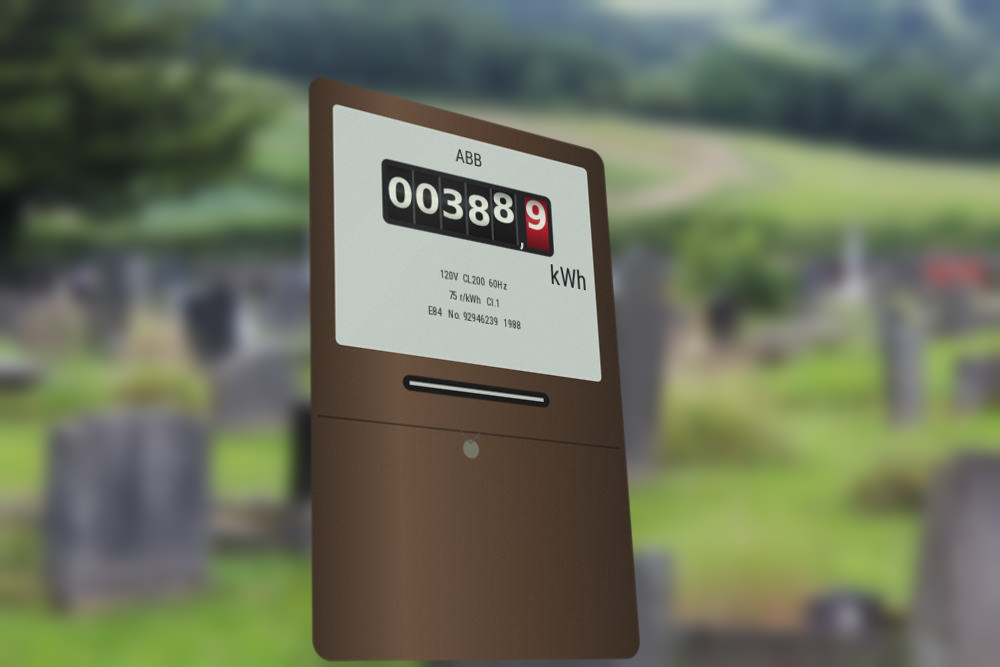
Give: 388.9,kWh
